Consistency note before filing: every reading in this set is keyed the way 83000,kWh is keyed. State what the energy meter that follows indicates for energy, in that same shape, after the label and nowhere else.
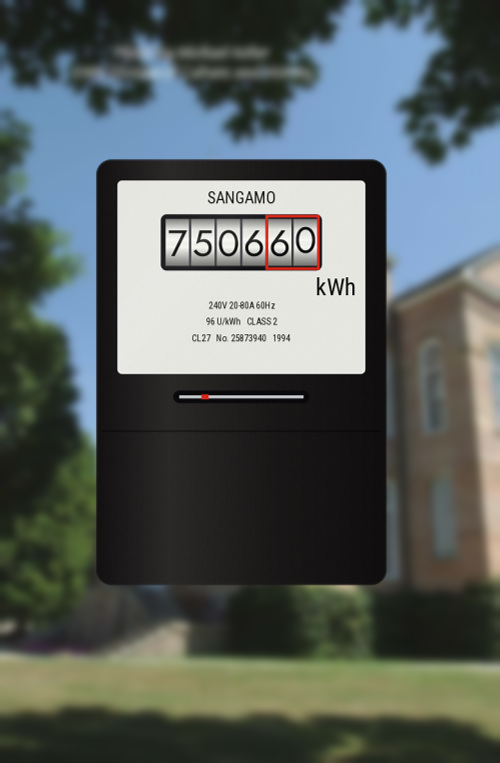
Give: 7506.60,kWh
